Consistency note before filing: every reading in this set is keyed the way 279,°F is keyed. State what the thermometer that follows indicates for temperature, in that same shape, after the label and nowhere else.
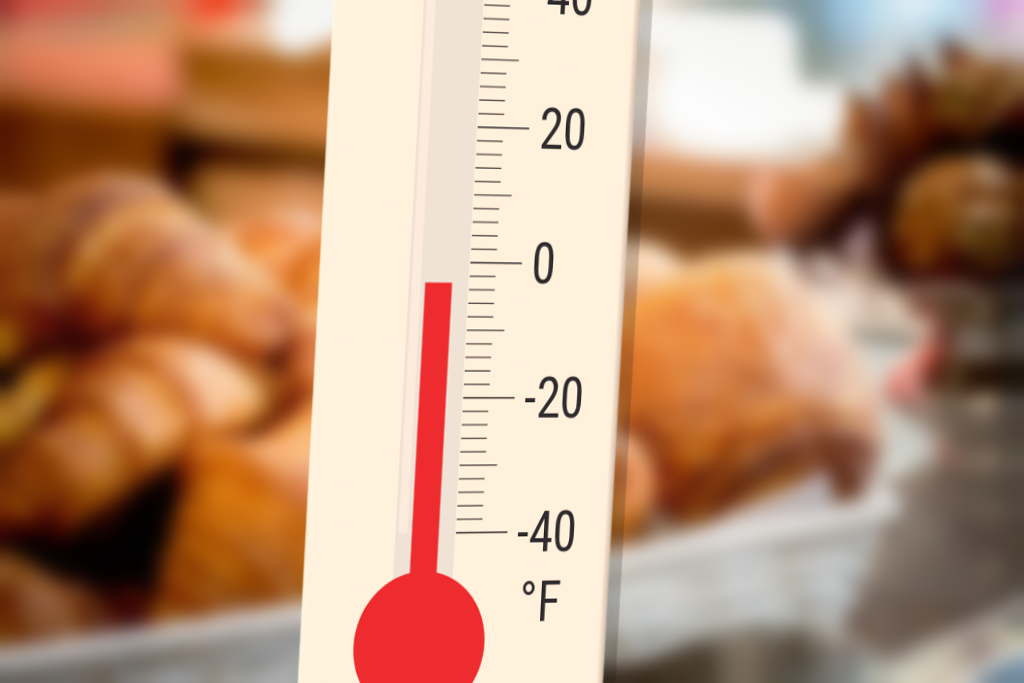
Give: -3,°F
